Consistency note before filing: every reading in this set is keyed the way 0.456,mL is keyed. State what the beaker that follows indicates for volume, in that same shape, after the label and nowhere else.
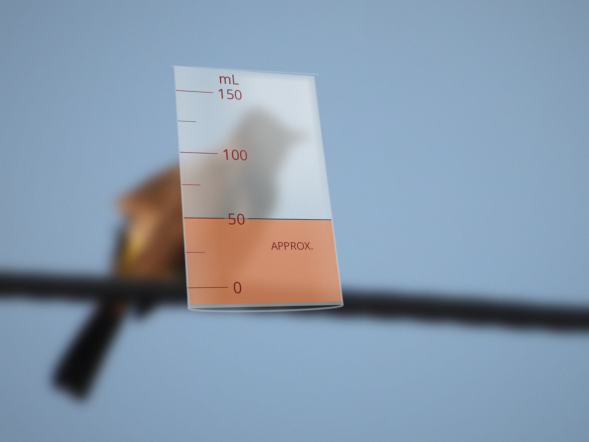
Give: 50,mL
